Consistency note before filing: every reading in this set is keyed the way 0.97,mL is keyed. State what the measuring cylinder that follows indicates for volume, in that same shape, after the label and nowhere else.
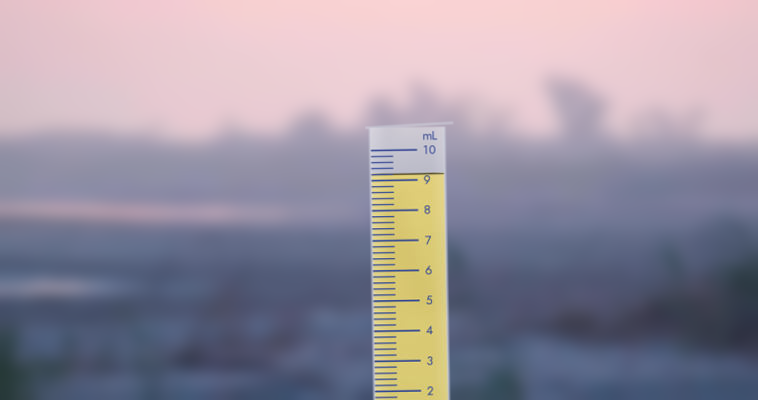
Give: 9.2,mL
